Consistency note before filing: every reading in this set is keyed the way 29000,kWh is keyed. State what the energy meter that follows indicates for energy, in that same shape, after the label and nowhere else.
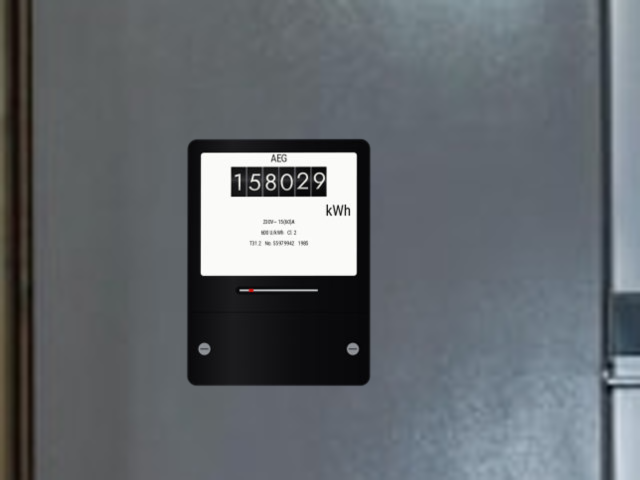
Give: 158029,kWh
